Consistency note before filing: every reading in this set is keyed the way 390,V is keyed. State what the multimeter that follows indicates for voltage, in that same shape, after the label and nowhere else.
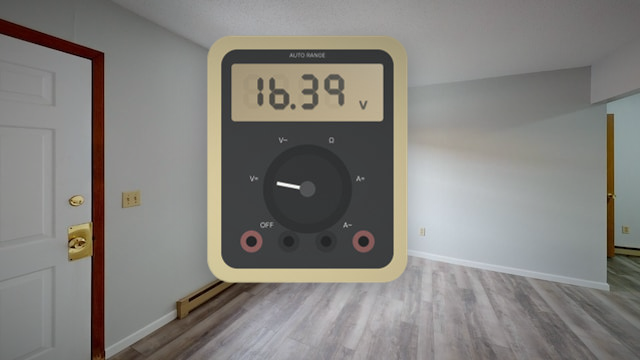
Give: 16.39,V
